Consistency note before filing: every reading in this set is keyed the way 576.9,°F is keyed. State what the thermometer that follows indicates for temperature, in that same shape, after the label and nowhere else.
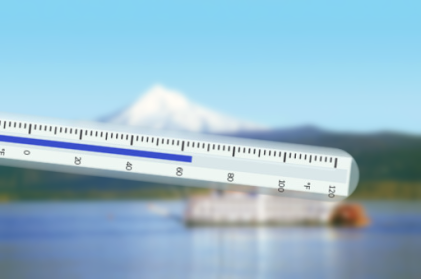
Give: 64,°F
